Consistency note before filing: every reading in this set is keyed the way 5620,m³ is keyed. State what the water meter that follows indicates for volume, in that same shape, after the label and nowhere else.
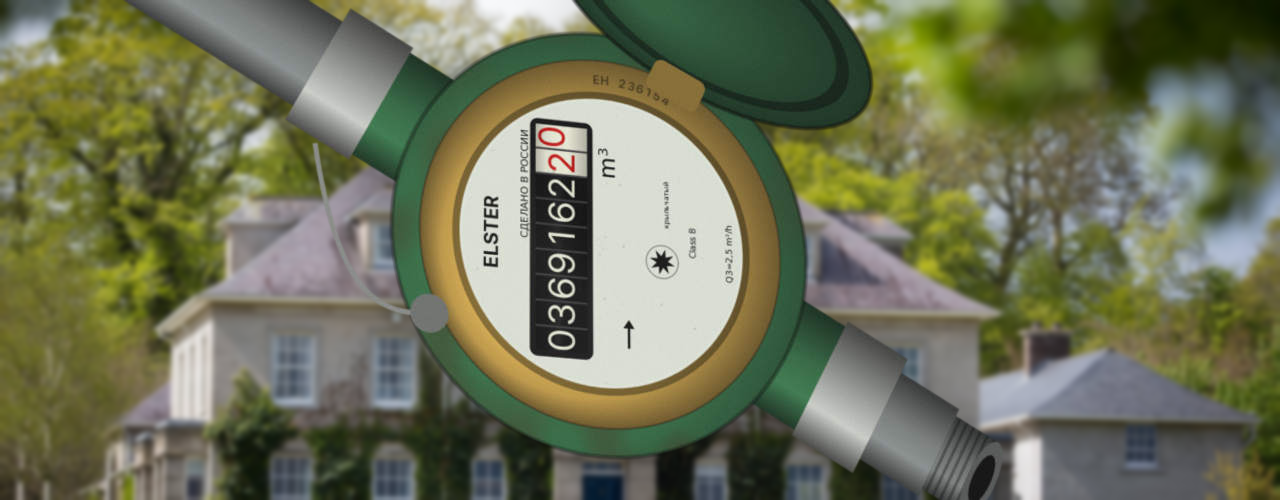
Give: 369162.20,m³
